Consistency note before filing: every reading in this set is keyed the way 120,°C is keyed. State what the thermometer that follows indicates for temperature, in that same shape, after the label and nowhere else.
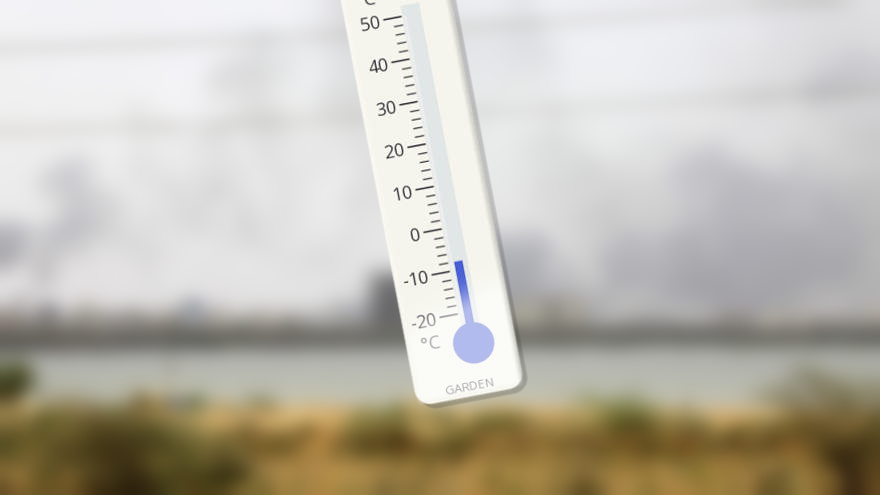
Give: -8,°C
